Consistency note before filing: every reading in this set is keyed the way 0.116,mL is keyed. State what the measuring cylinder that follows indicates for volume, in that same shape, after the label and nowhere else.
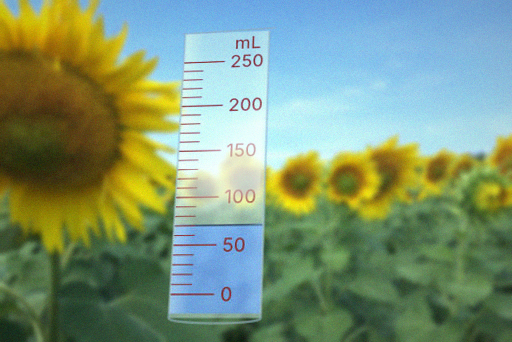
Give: 70,mL
